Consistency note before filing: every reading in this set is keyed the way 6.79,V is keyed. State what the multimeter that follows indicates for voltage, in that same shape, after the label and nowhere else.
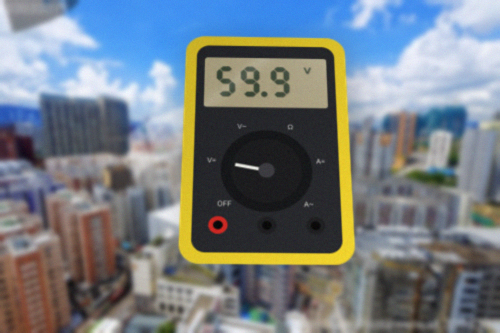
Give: 59.9,V
